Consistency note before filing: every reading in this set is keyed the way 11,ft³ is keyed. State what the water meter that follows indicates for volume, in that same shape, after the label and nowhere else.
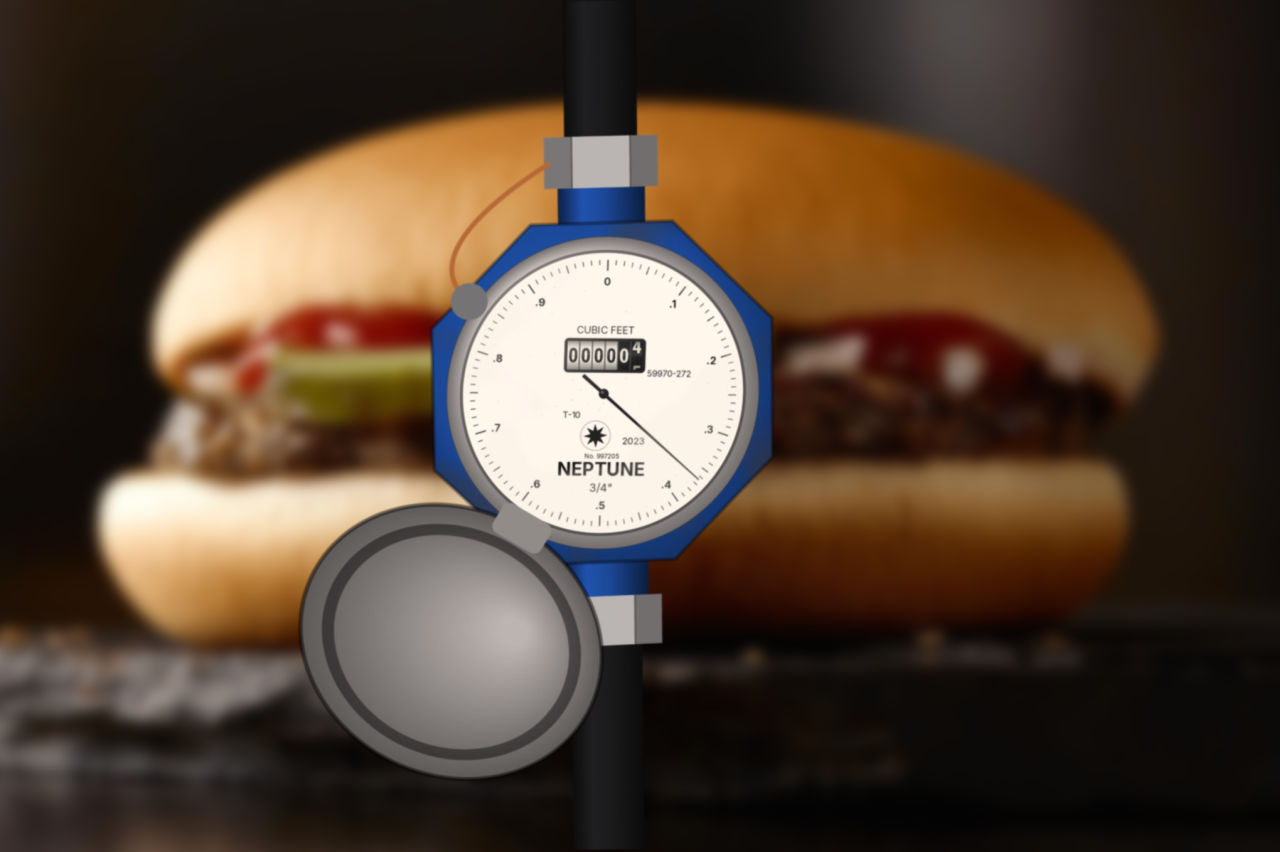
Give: 4.36,ft³
